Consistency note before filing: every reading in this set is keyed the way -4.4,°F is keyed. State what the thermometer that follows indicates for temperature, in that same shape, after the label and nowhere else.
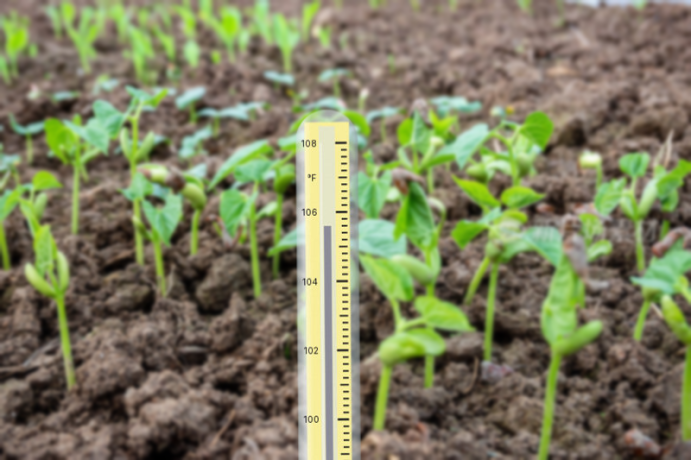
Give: 105.6,°F
